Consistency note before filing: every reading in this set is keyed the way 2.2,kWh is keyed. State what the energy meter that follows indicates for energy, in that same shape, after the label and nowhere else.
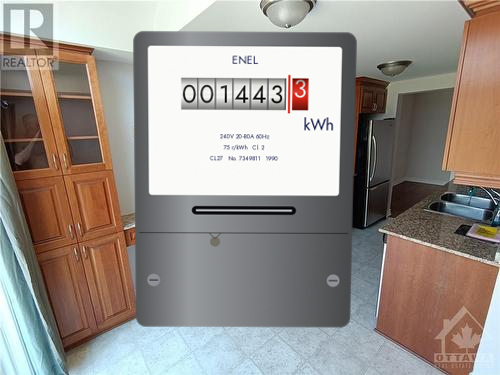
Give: 1443.3,kWh
